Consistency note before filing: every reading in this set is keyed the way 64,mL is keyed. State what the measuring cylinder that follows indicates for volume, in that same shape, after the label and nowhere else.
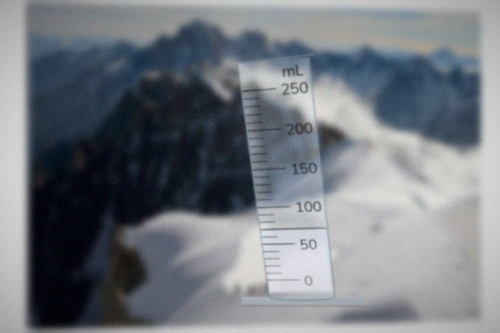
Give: 70,mL
